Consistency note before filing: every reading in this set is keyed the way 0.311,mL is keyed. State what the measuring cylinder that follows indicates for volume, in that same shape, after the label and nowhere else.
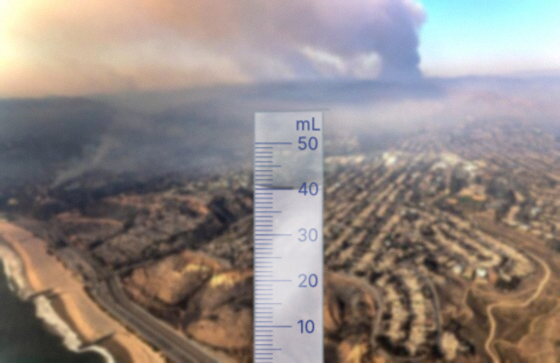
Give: 40,mL
